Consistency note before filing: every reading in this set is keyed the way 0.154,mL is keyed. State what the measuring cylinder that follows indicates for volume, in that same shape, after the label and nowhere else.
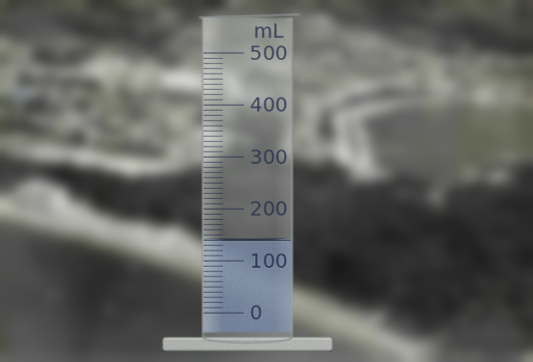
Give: 140,mL
